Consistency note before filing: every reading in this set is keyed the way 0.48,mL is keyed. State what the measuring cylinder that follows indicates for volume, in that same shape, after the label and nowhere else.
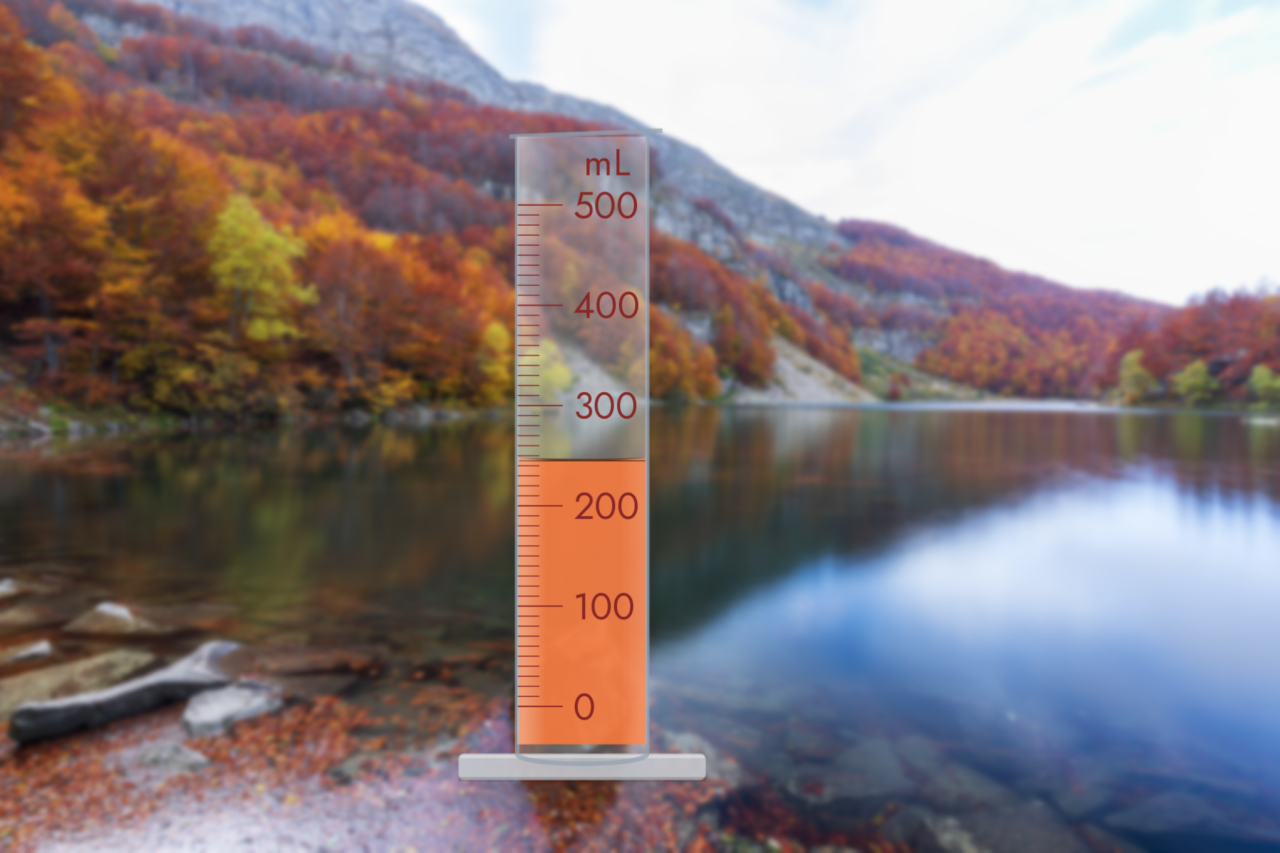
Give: 245,mL
